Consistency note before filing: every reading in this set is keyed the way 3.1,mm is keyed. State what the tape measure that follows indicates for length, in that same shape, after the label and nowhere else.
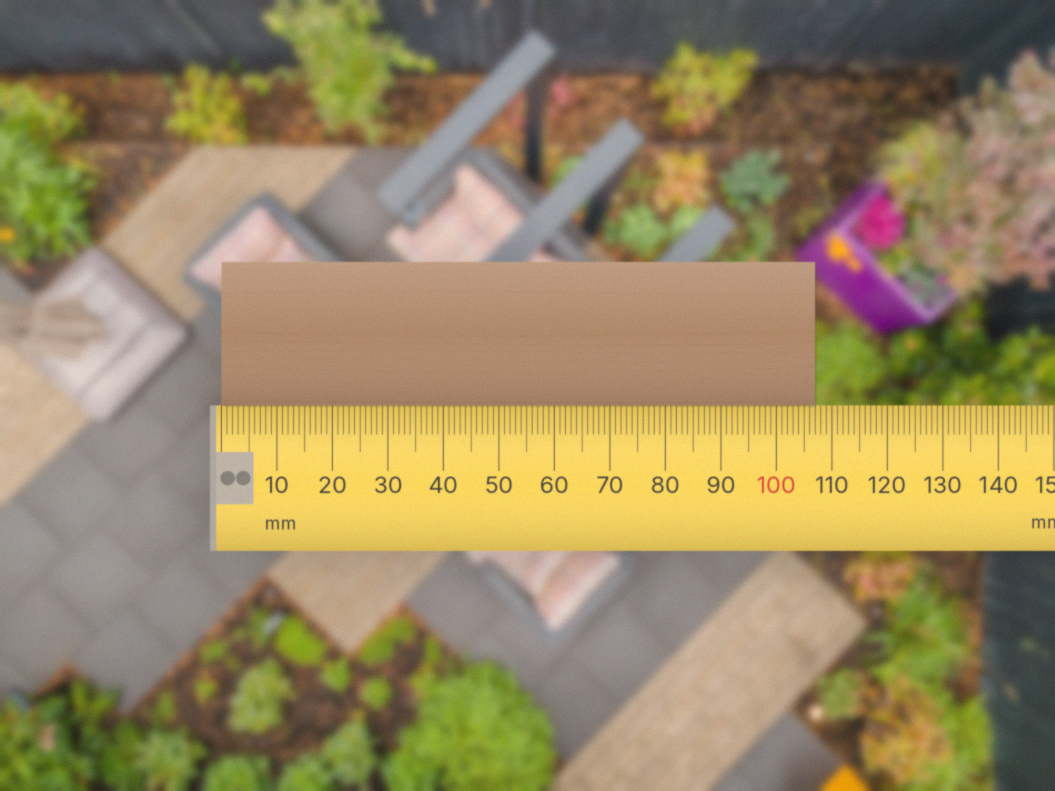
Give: 107,mm
